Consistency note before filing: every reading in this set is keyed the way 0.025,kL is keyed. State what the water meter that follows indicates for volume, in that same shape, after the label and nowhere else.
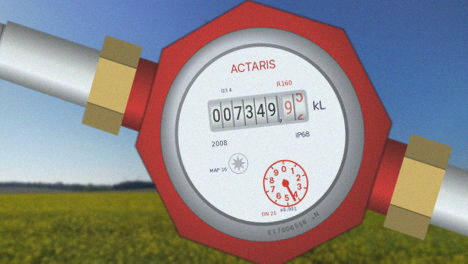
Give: 7349.954,kL
